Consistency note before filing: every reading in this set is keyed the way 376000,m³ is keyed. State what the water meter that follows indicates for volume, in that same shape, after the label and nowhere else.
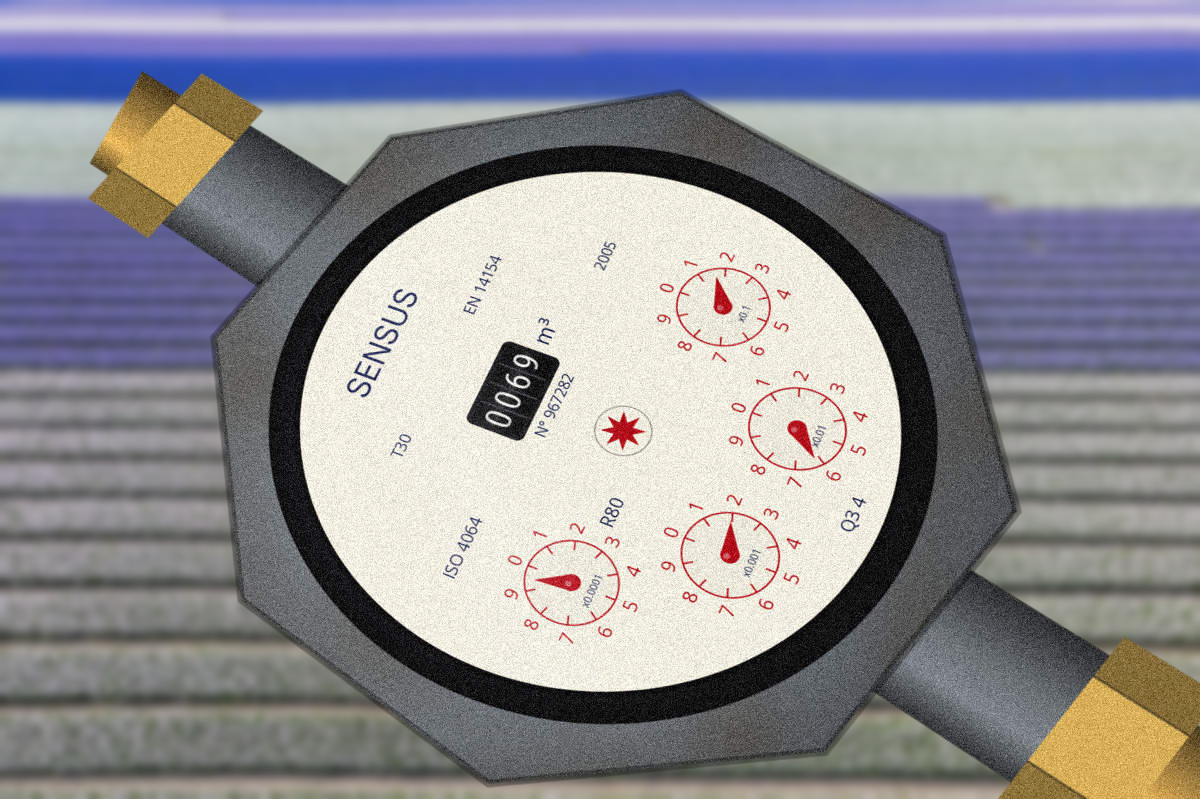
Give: 69.1619,m³
